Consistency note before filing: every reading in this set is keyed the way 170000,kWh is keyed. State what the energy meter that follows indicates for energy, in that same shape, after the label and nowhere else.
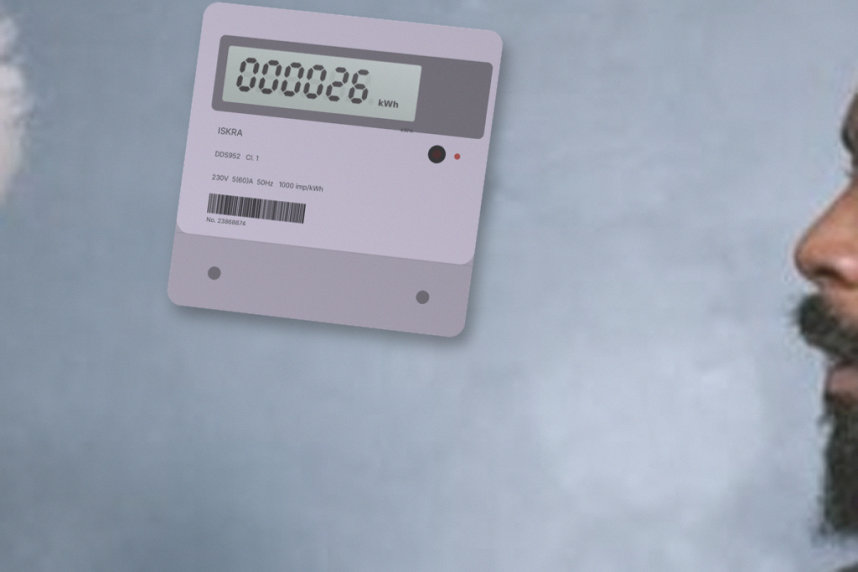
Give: 26,kWh
